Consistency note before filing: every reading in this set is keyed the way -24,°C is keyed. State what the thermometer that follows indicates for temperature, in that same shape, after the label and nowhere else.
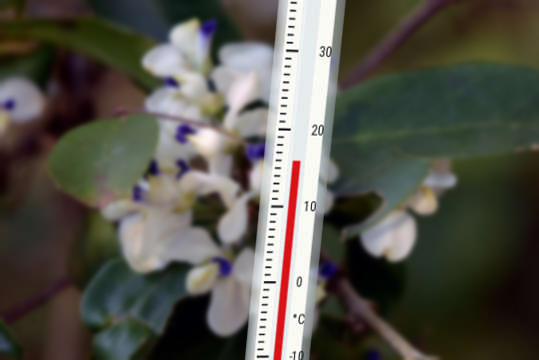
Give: 16,°C
